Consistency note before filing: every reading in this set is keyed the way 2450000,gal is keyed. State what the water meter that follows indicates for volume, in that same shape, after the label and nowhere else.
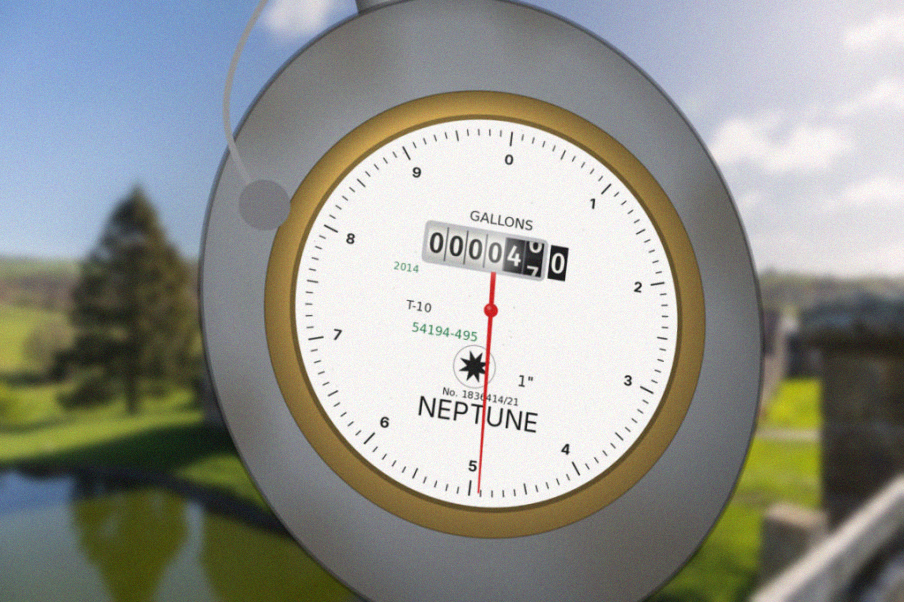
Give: 464.9,gal
